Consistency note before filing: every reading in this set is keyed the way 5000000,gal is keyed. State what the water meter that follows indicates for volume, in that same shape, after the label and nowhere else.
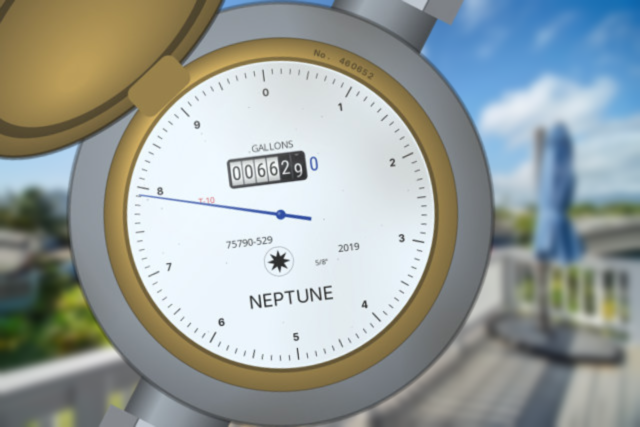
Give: 66287.9,gal
